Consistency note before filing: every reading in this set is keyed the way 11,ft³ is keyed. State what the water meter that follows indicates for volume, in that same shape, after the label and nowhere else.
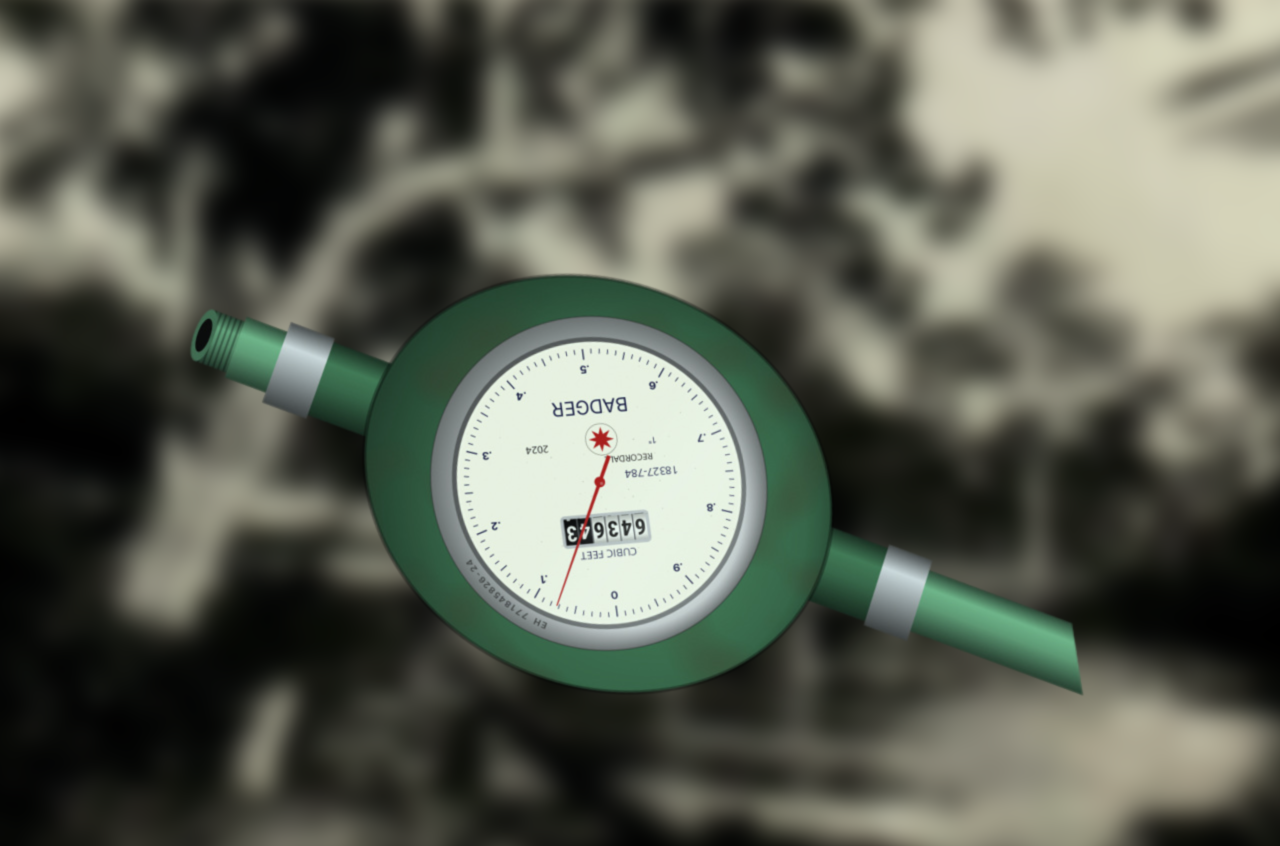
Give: 643643.07,ft³
